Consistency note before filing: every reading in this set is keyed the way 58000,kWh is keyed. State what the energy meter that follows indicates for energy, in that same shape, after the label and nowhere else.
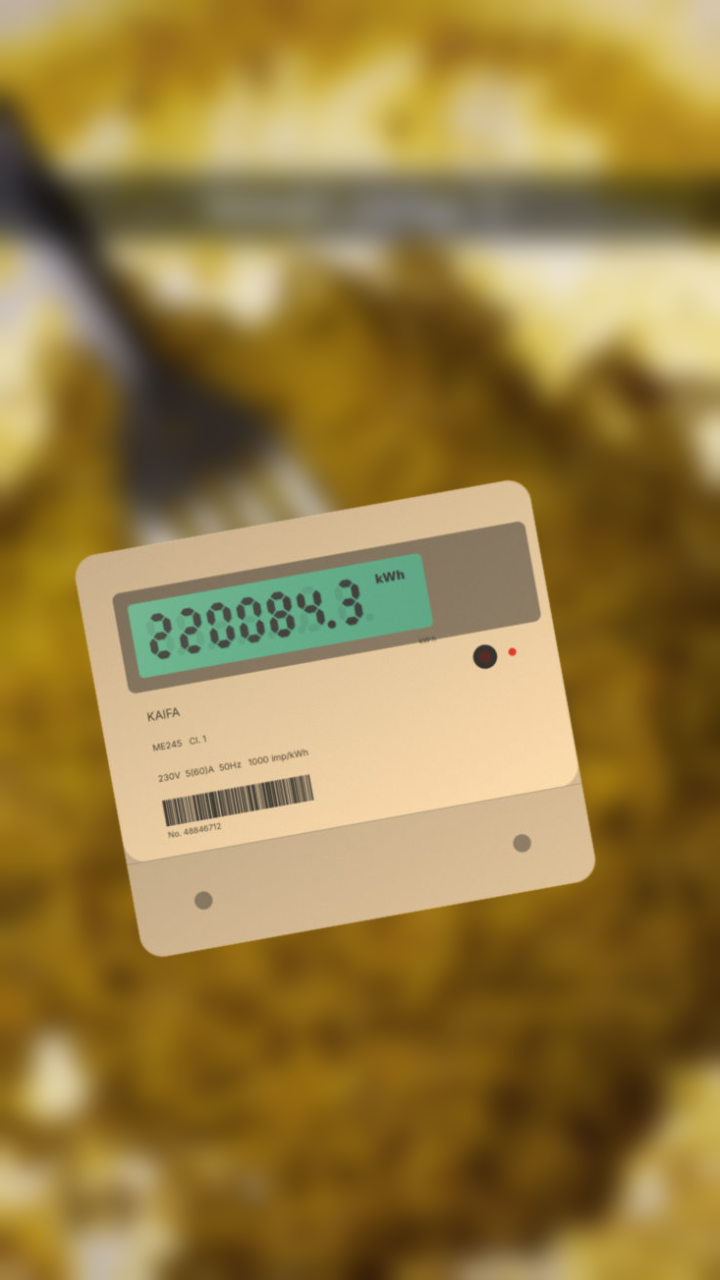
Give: 220084.3,kWh
